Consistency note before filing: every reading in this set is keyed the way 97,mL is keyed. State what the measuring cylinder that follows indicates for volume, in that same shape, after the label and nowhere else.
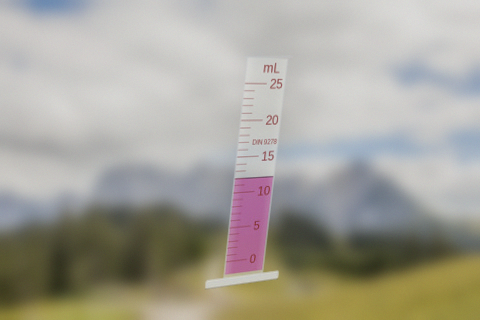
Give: 12,mL
